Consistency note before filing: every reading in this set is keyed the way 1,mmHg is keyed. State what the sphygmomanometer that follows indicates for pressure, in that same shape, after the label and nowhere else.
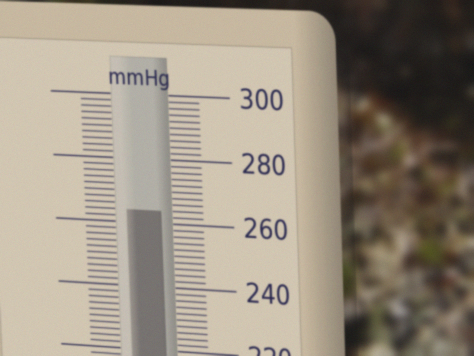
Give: 264,mmHg
